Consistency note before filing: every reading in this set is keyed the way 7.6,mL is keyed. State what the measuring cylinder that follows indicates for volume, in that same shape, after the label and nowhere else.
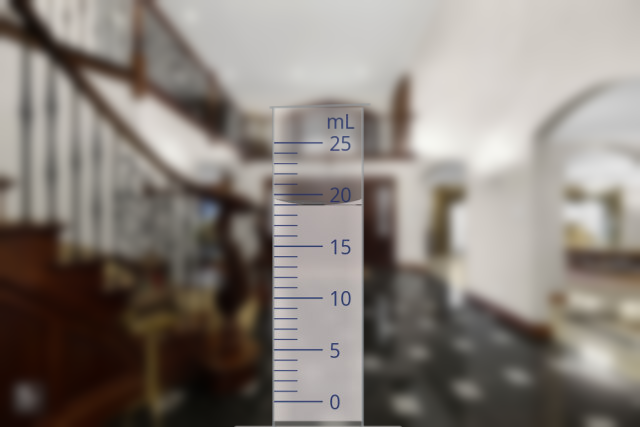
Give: 19,mL
